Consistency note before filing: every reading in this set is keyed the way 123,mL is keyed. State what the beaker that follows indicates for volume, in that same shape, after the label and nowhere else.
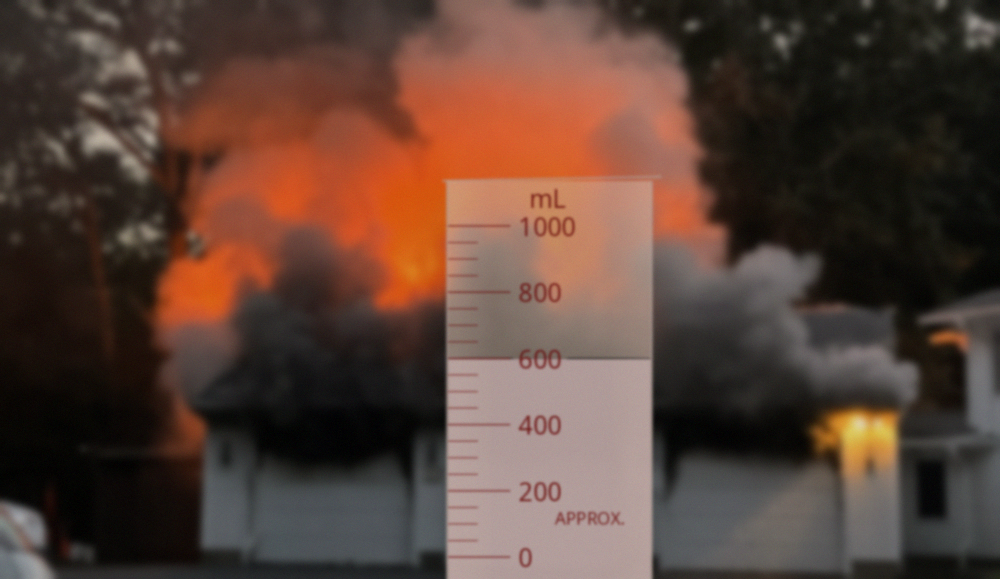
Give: 600,mL
